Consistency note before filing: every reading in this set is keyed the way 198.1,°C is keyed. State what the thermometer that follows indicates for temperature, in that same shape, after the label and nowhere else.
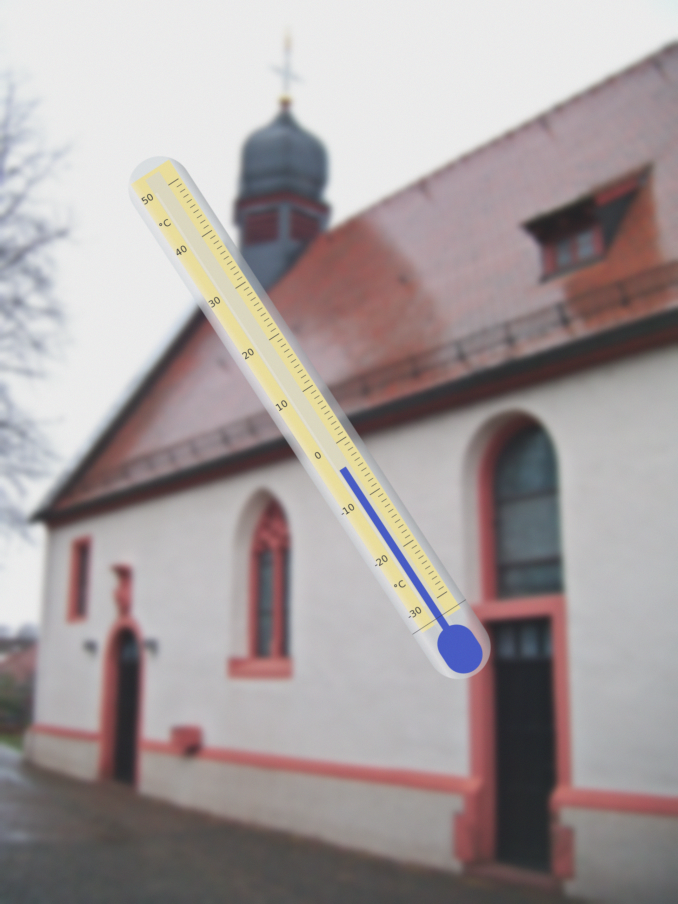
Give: -4,°C
